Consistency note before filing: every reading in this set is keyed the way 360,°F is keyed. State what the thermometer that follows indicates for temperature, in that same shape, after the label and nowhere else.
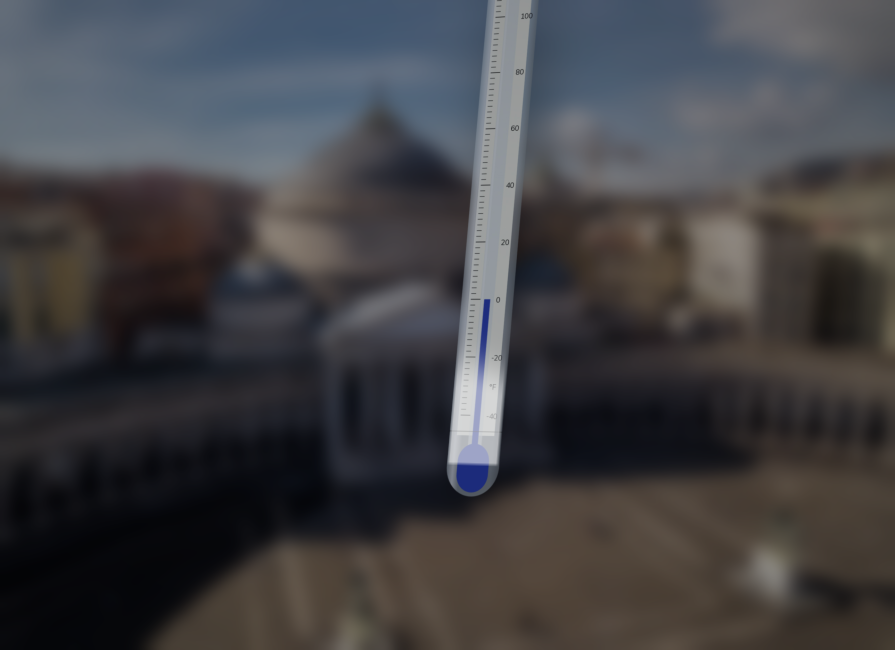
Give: 0,°F
